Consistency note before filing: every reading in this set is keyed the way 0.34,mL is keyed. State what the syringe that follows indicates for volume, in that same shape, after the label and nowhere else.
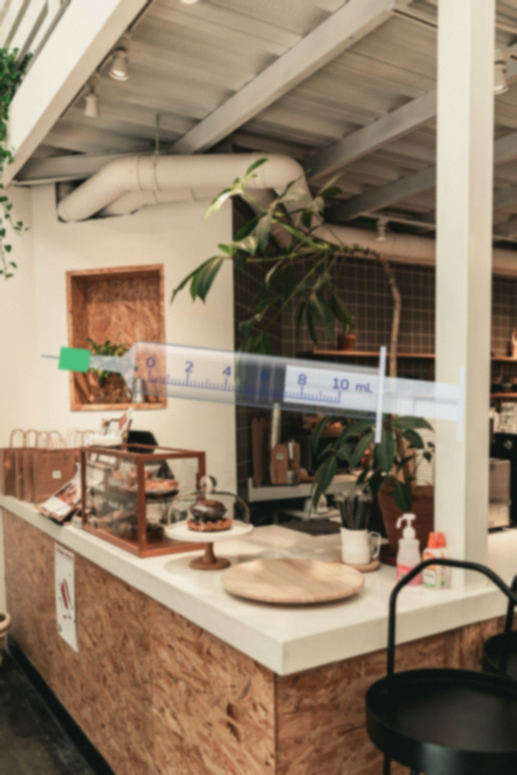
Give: 5,mL
